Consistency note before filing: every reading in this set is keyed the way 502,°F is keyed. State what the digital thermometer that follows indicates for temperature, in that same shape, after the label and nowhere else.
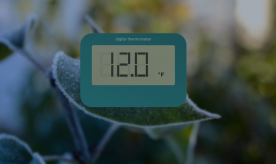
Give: 12.0,°F
